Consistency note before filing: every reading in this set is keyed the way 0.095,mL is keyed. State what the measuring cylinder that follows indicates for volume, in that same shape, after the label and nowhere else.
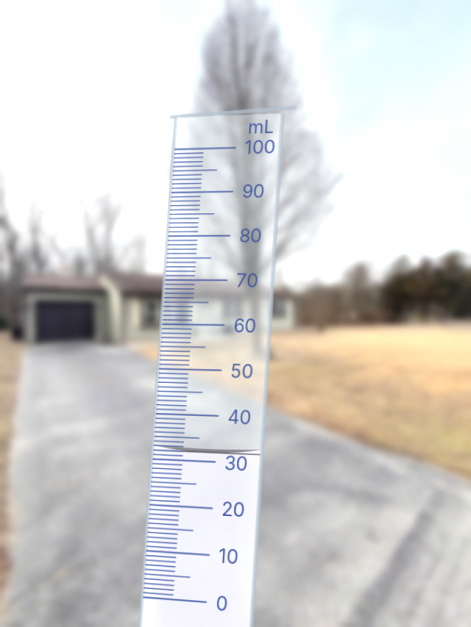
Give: 32,mL
